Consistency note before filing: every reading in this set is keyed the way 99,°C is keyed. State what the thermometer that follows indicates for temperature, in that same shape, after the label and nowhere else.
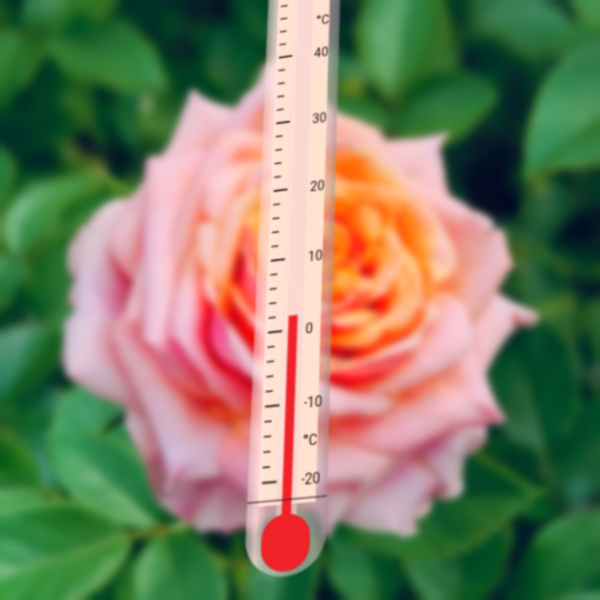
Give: 2,°C
